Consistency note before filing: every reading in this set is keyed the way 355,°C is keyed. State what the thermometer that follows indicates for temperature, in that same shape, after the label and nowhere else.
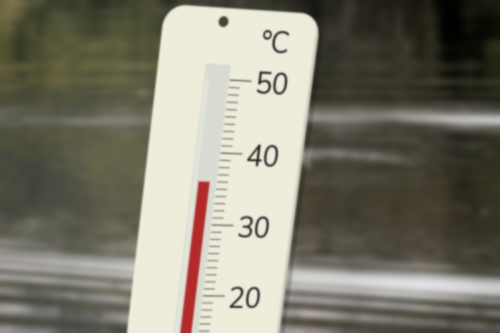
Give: 36,°C
